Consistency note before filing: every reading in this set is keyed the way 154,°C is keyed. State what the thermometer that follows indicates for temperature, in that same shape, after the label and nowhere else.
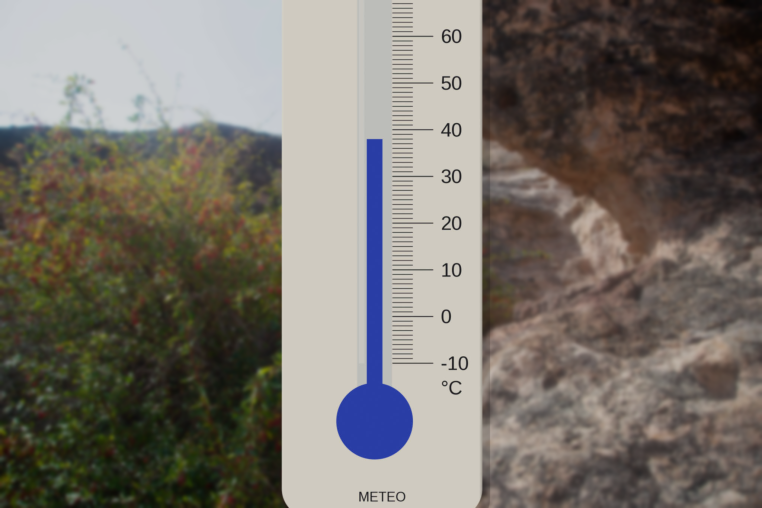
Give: 38,°C
